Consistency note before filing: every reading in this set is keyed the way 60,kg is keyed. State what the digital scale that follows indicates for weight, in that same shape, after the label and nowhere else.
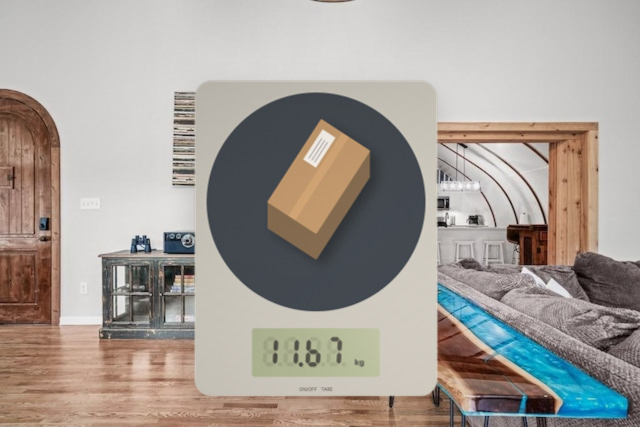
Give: 11.67,kg
